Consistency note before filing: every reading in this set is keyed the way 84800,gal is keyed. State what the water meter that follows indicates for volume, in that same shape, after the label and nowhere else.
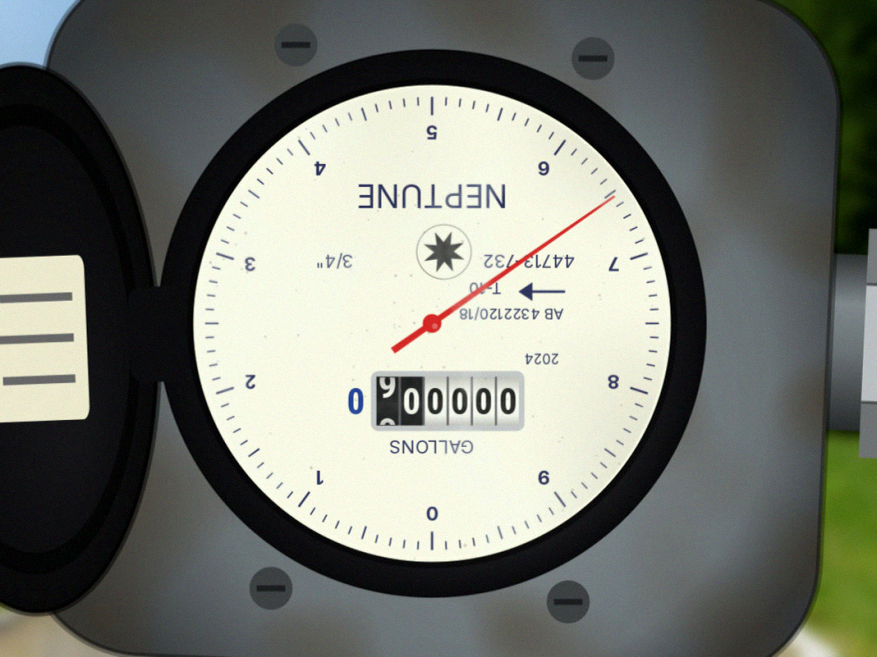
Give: 56.5,gal
